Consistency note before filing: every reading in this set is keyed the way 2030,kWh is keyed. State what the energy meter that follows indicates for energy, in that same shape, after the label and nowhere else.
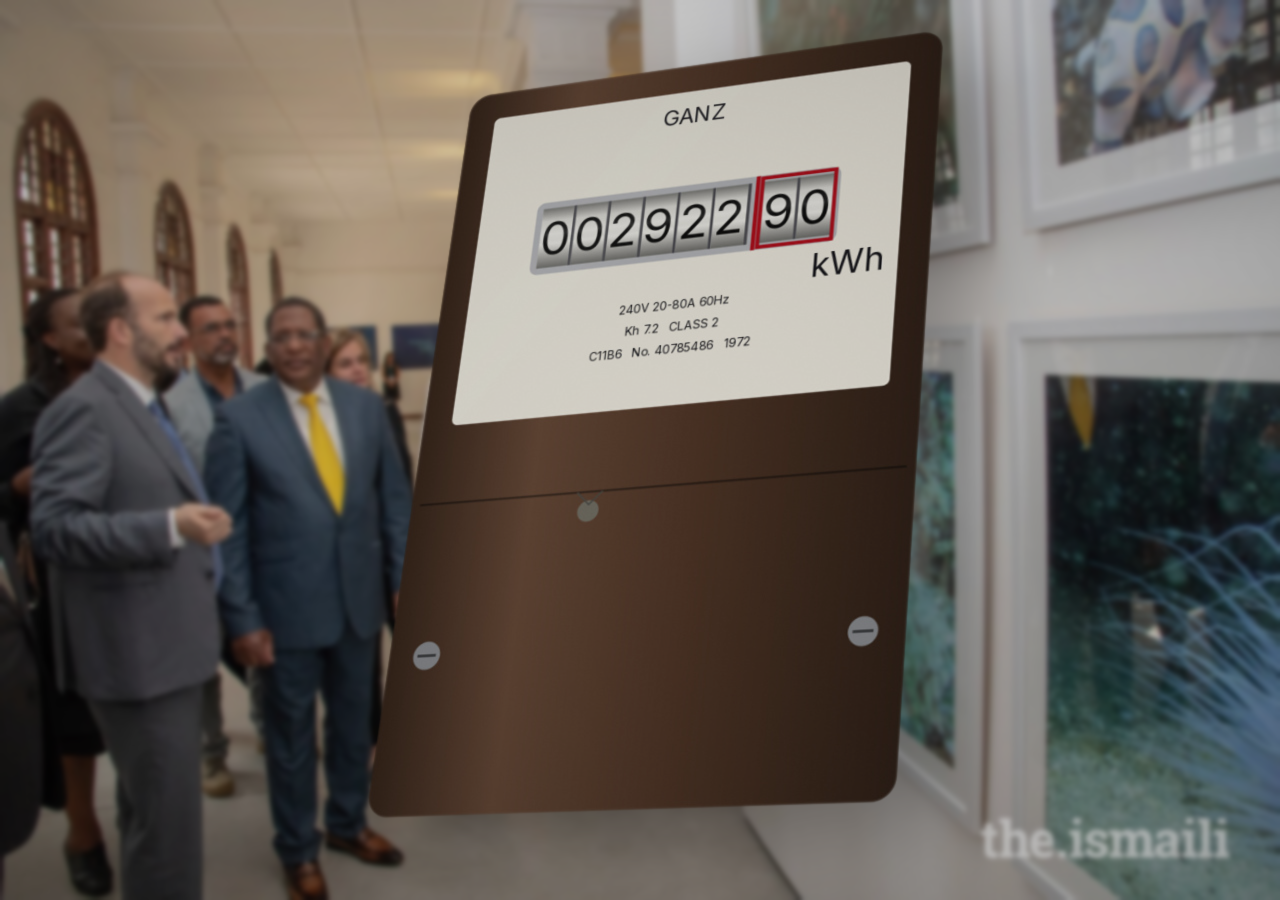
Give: 2922.90,kWh
